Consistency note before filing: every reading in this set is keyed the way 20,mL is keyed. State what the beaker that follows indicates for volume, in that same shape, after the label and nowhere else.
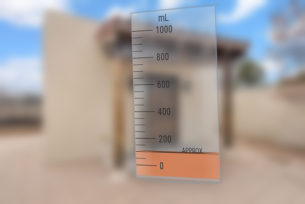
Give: 100,mL
